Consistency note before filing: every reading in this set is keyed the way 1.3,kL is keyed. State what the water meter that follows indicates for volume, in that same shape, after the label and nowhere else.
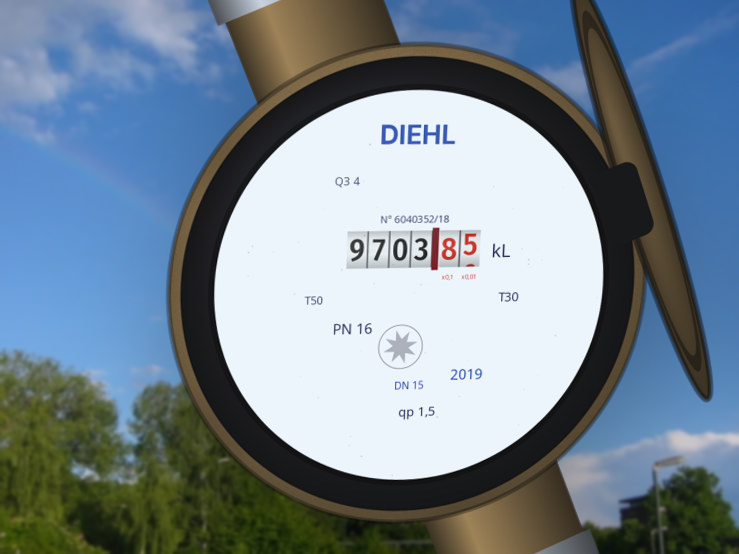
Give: 9703.85,kL
